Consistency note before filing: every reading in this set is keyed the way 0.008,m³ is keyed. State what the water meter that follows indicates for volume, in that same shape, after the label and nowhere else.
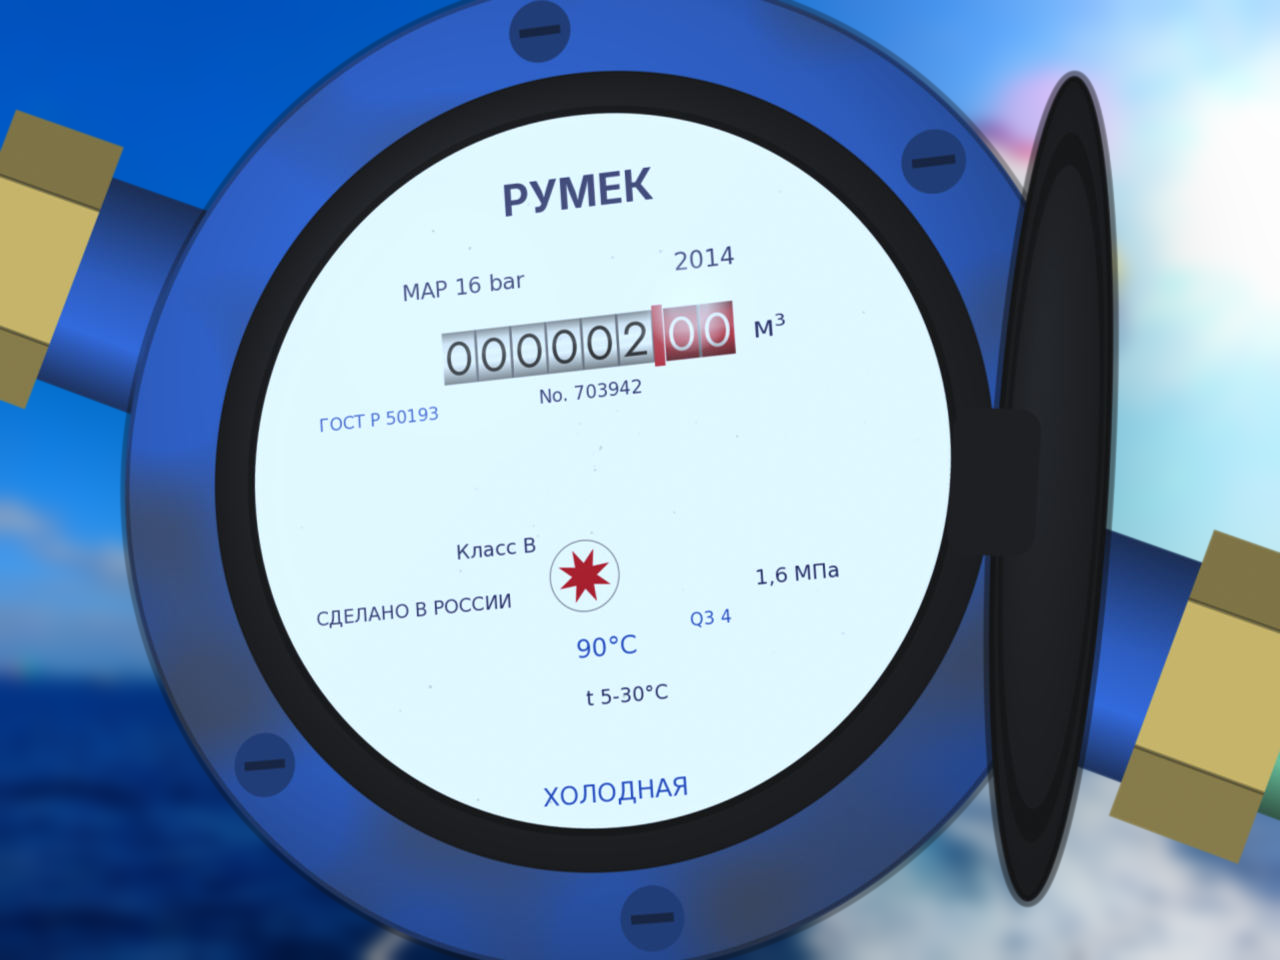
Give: 2.00,m³
